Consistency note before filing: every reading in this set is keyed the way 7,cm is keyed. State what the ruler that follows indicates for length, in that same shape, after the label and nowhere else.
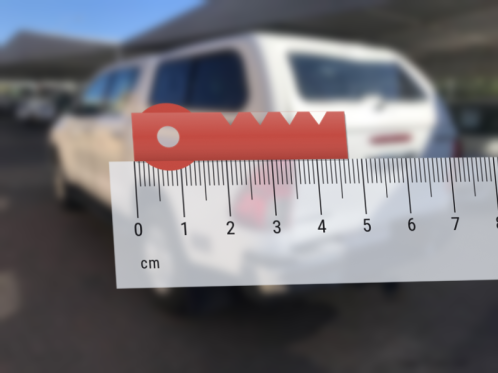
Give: 4.7,cm
